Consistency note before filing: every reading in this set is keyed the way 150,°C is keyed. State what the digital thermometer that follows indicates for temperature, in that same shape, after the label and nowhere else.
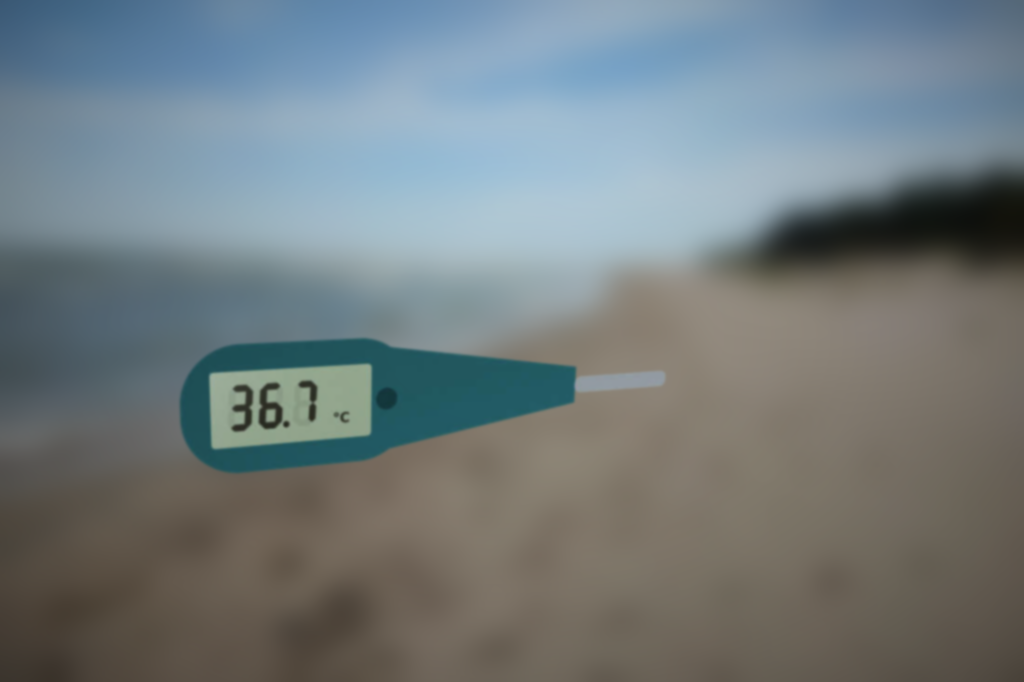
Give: 36.7,°C
